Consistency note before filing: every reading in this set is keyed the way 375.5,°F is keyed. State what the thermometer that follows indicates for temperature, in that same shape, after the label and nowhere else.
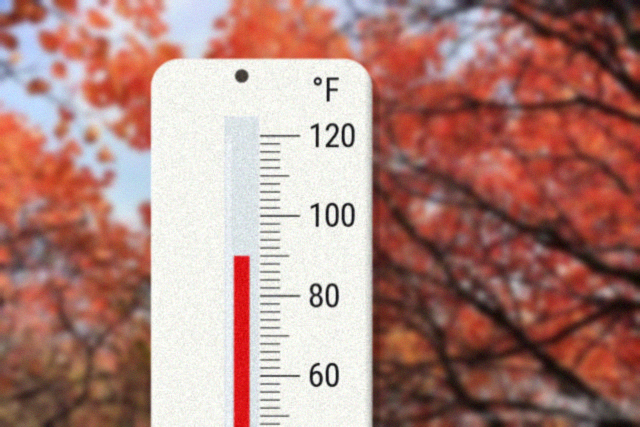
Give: 90,°F
